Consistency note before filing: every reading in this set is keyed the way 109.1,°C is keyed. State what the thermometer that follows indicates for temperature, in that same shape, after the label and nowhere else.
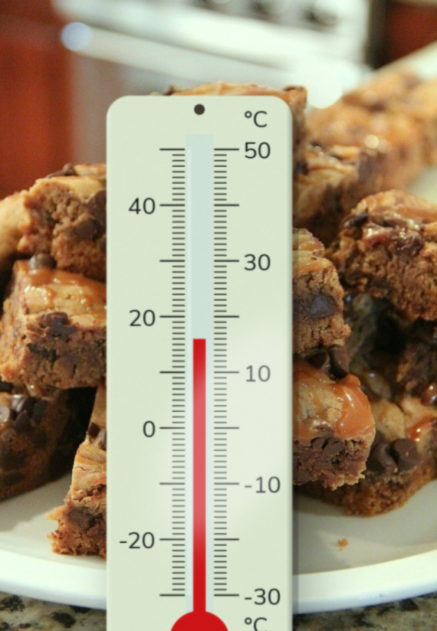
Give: 16,°C
